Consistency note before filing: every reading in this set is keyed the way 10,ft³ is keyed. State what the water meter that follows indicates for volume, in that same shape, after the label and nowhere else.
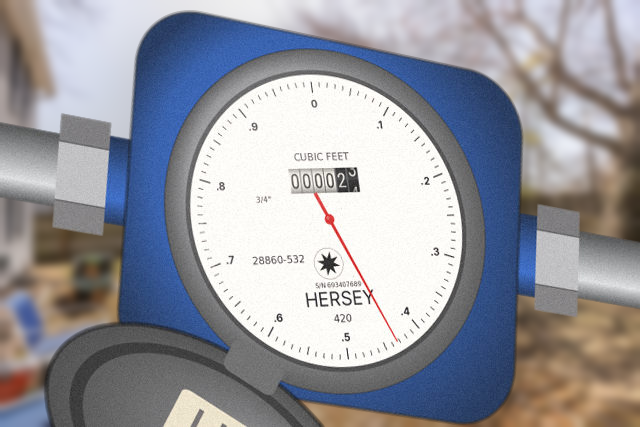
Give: 23.43,ft³
